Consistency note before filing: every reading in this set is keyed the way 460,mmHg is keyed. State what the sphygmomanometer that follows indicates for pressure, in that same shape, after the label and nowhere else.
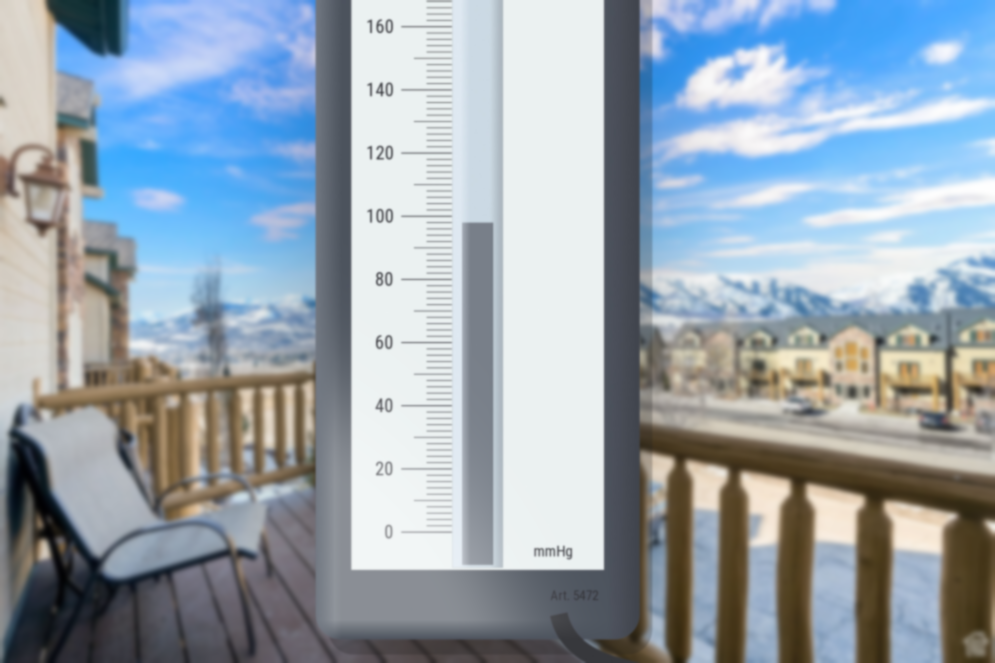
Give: 98,mmHg
